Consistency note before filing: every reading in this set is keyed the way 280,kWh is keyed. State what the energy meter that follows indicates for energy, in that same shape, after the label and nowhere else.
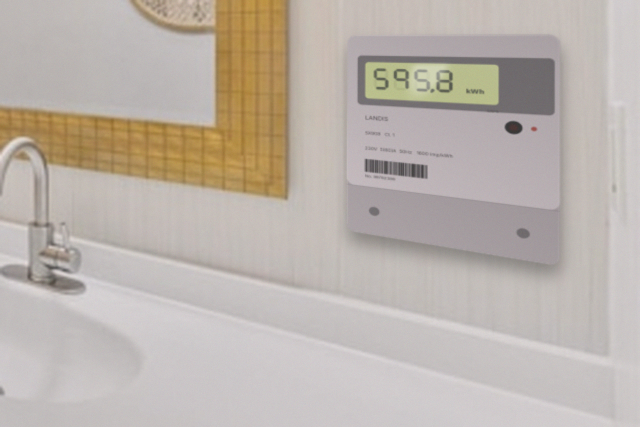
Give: 595.8,kWh
